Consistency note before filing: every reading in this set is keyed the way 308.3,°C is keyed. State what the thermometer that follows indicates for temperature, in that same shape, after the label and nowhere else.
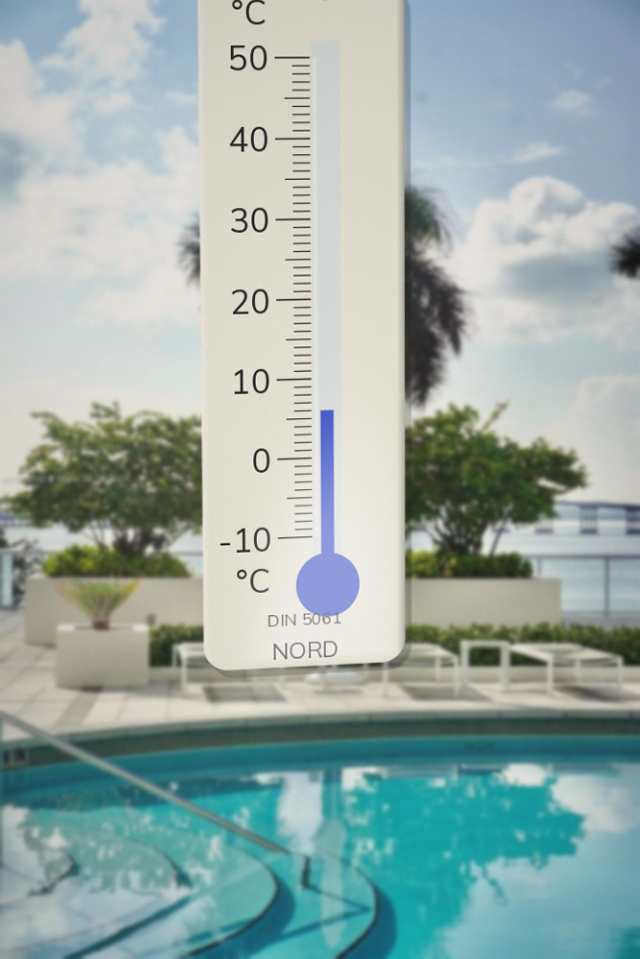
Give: 6,°C
